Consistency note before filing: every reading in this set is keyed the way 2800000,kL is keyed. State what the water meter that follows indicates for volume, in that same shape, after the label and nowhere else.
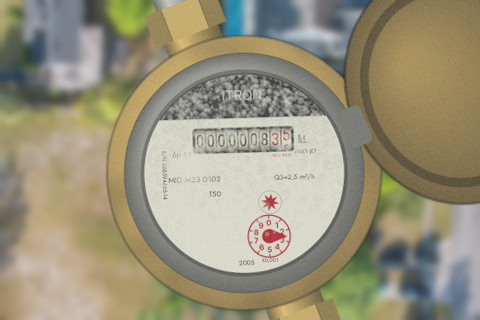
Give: 8.352,kL
